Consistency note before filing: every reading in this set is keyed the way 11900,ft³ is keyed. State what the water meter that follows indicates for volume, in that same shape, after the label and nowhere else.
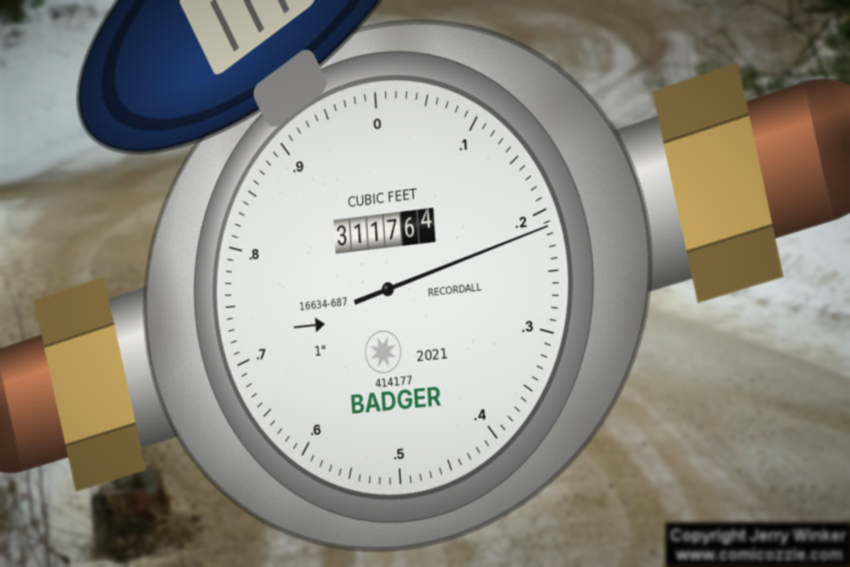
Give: 311764.21,ft³
